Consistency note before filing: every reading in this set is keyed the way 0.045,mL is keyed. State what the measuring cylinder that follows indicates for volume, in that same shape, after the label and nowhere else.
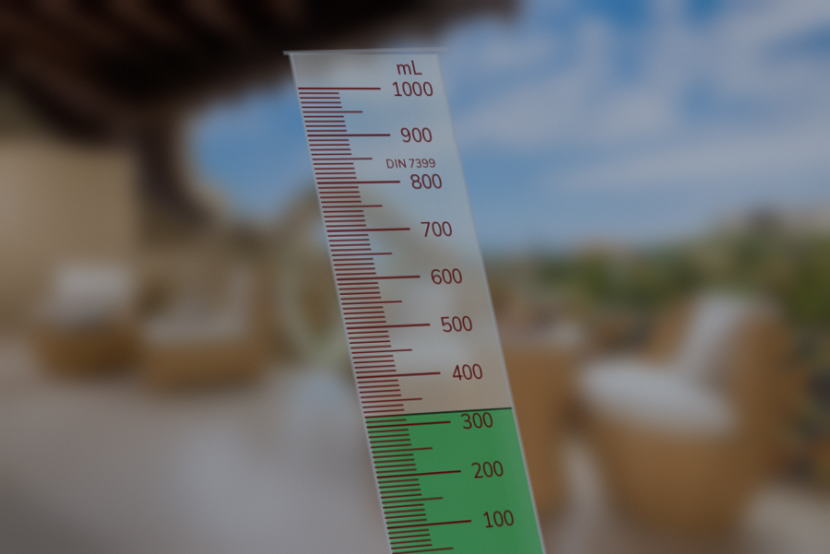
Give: 320,mL
